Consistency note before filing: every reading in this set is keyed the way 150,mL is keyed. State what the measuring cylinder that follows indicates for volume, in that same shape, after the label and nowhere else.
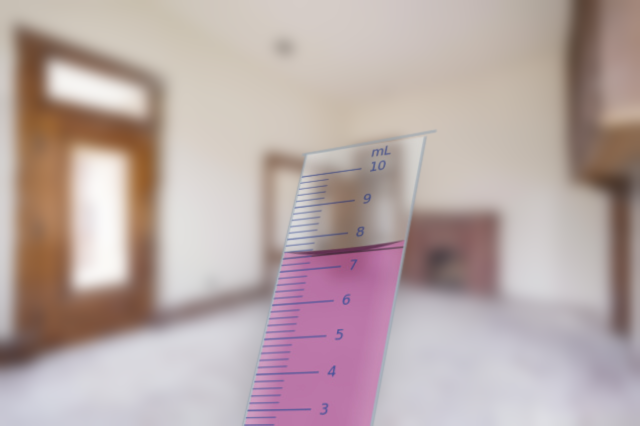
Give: 7.4,mL
